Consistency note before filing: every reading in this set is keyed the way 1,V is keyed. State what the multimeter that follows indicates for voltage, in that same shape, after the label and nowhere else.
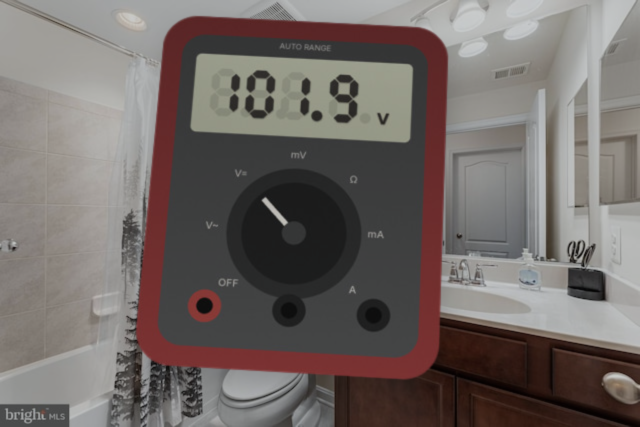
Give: 101.9,V
